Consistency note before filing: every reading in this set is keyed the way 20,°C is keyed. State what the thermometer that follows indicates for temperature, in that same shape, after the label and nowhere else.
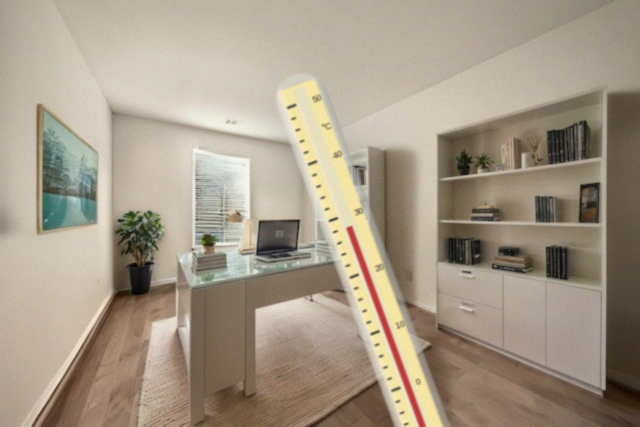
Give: 28,°C
